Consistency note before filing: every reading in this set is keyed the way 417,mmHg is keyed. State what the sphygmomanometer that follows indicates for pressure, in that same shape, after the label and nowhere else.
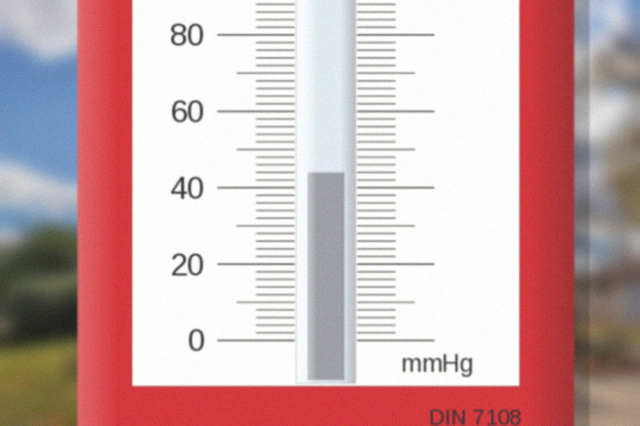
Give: 44,mmHg
